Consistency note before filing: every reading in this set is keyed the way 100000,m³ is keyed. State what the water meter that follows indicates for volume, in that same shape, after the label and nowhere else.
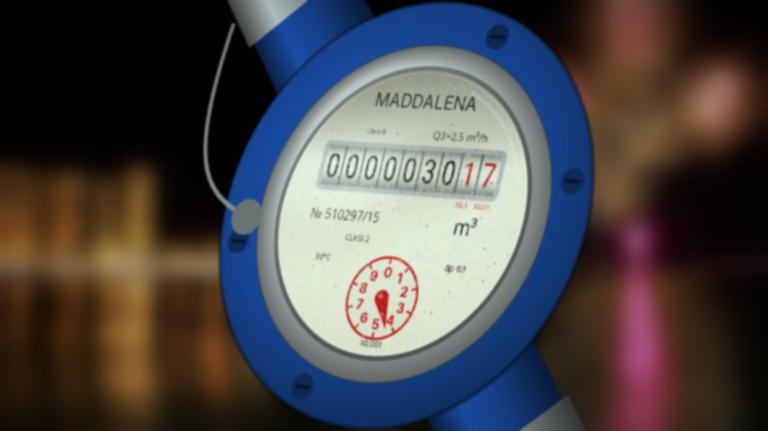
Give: 30.174,m³
